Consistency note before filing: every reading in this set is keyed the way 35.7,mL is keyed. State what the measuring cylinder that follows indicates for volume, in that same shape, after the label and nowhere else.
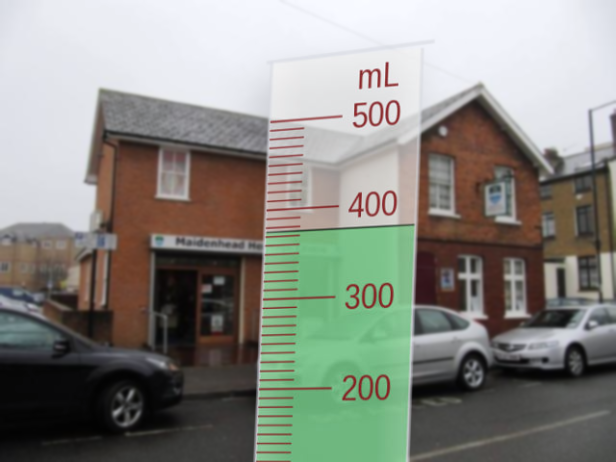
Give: 375,mL
